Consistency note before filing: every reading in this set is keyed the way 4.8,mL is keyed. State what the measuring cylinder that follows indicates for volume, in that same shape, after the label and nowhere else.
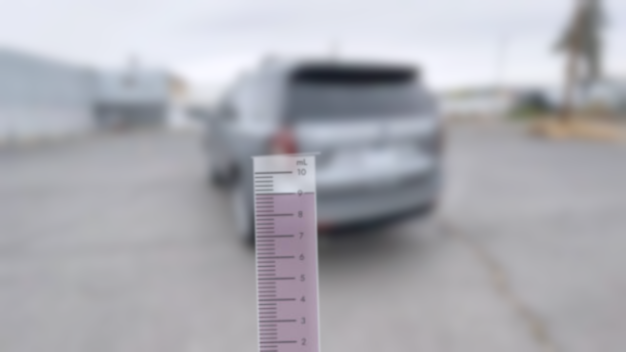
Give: 9,mL
